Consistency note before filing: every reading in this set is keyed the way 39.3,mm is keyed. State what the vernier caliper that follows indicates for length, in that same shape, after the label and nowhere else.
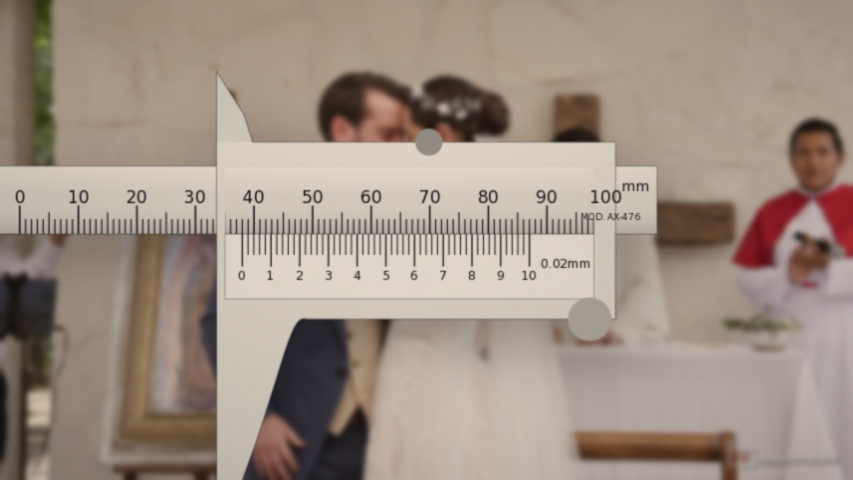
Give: 38.0,mm
